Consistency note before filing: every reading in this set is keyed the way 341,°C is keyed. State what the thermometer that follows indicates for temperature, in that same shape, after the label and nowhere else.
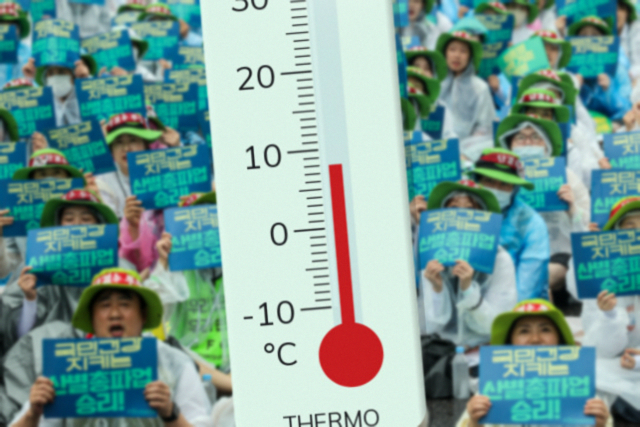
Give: 8,°C
